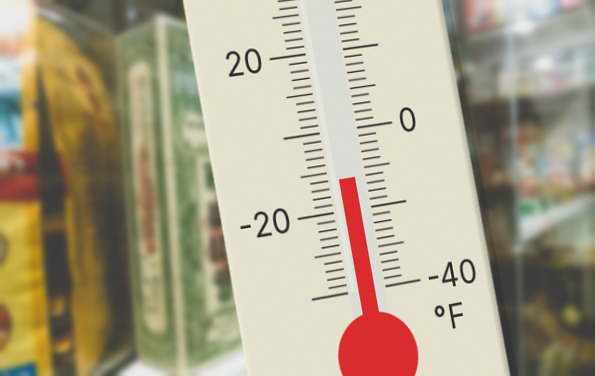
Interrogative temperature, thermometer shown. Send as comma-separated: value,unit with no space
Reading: -12,°F
